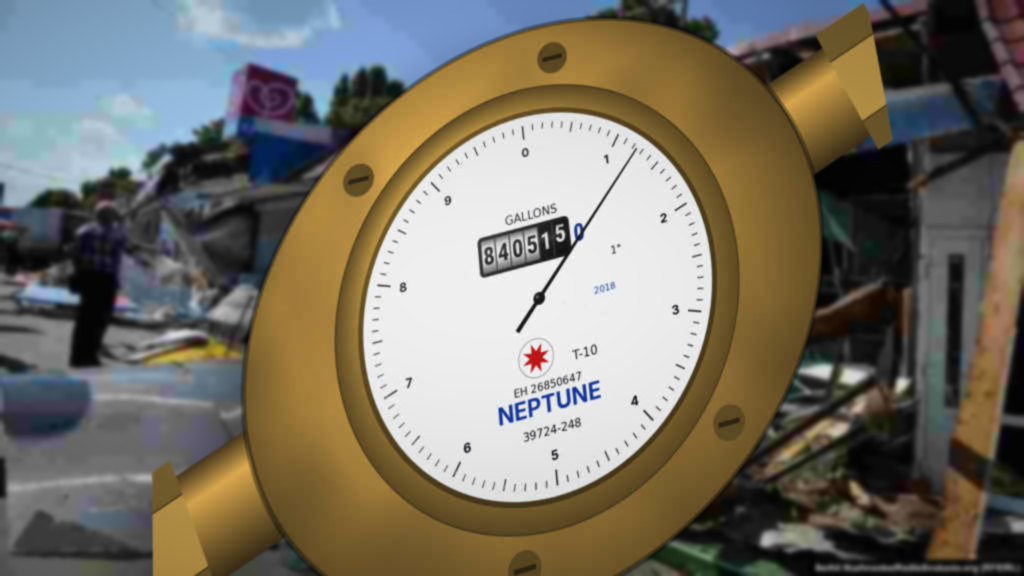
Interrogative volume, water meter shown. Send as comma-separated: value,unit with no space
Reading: 8405151.2,gal
